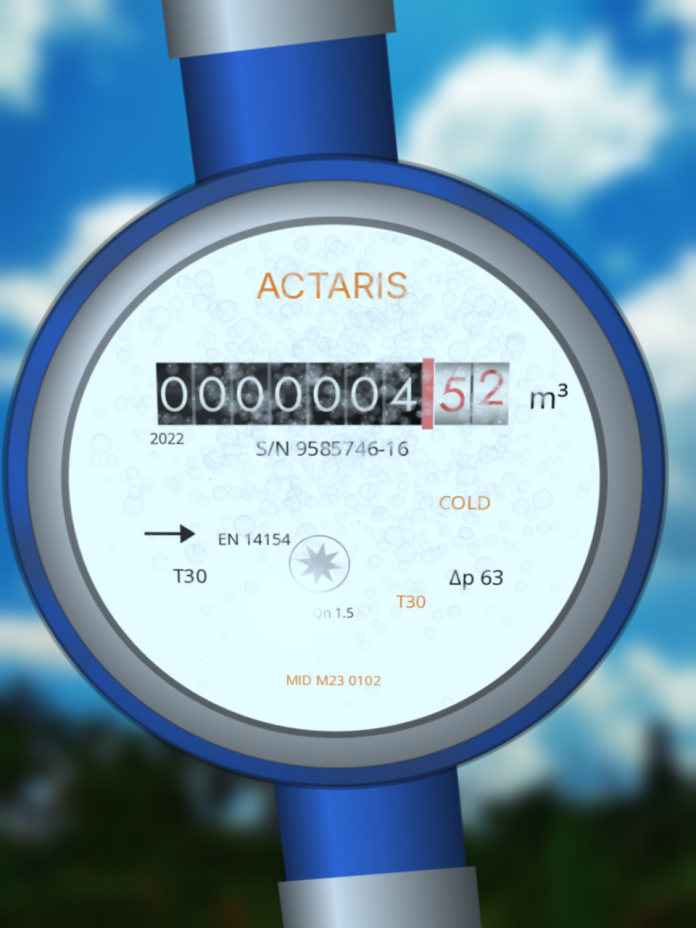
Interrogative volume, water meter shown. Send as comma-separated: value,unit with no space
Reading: 4.52,m³
